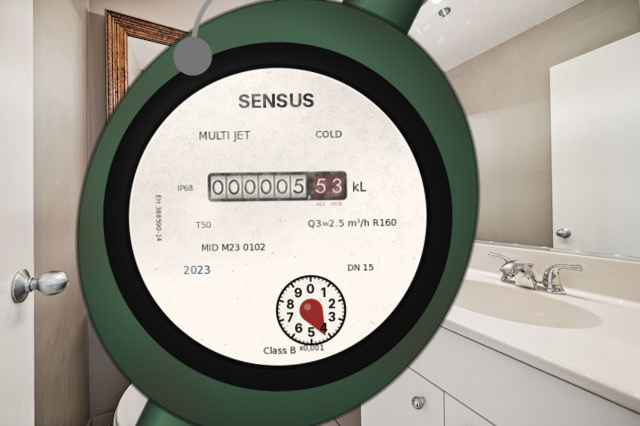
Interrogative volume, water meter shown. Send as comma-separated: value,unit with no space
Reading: 5.534,kL
